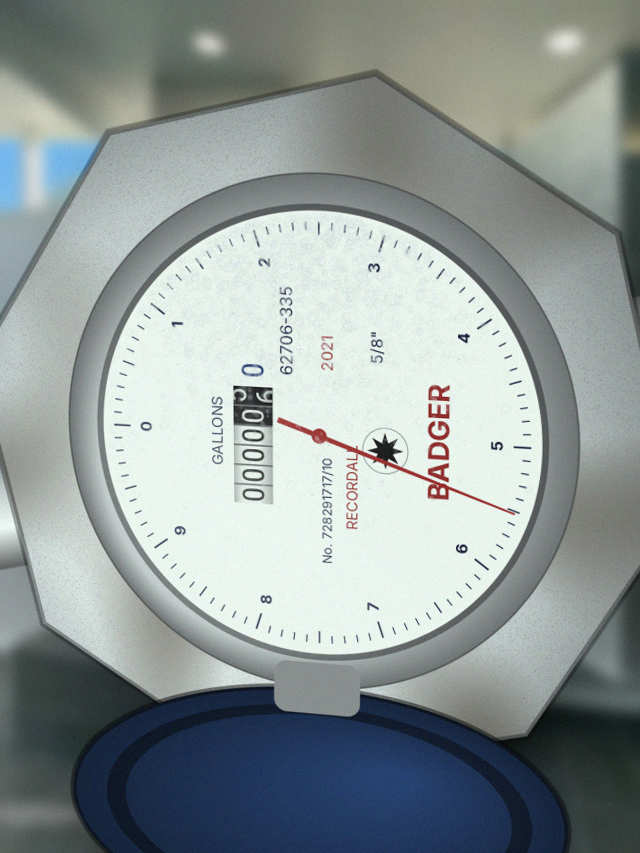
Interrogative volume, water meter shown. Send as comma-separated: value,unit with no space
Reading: 55.5,gal
